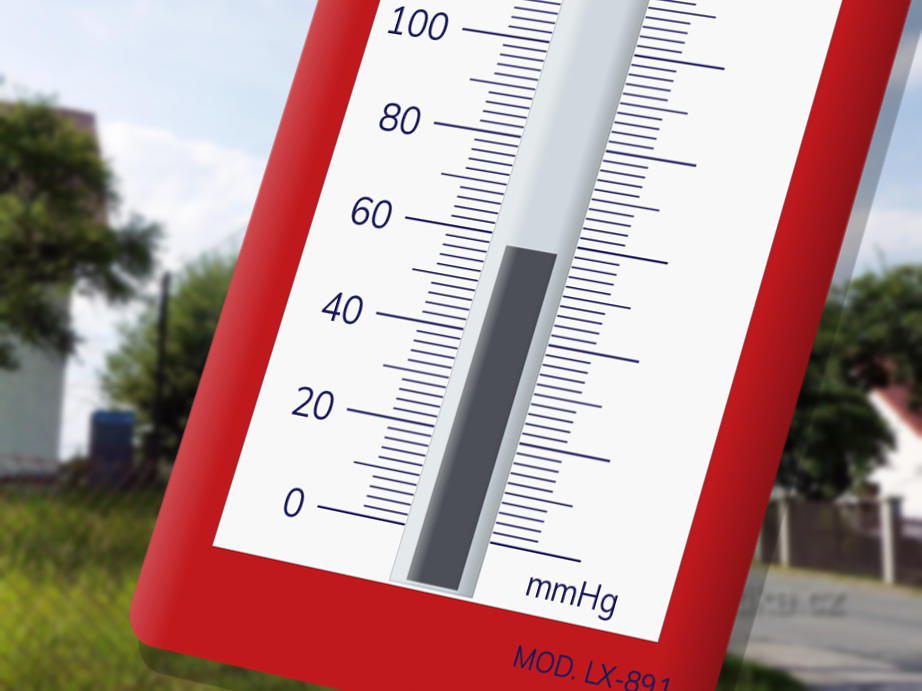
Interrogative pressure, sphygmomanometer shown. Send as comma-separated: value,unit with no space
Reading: 58,mmHg
